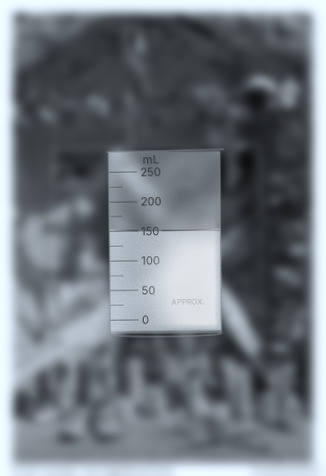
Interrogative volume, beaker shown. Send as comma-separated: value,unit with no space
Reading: 150,mL
